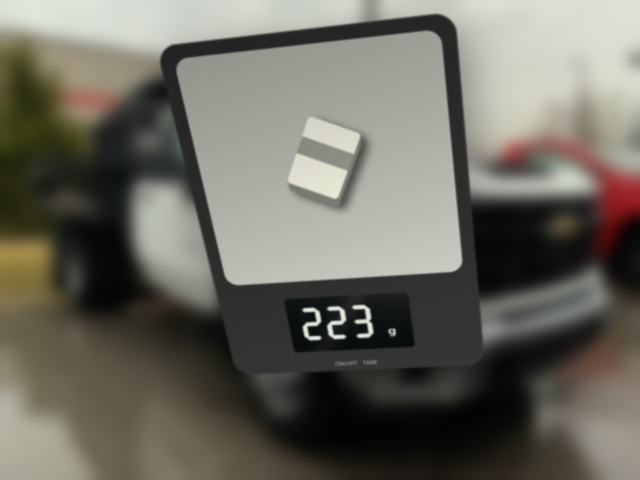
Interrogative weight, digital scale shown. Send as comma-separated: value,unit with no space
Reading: 223,g
